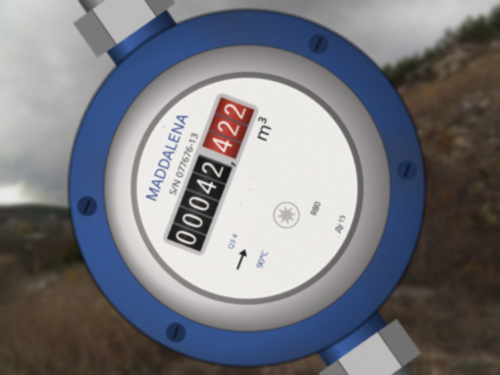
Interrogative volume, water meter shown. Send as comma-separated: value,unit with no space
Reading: 42.422,m³
